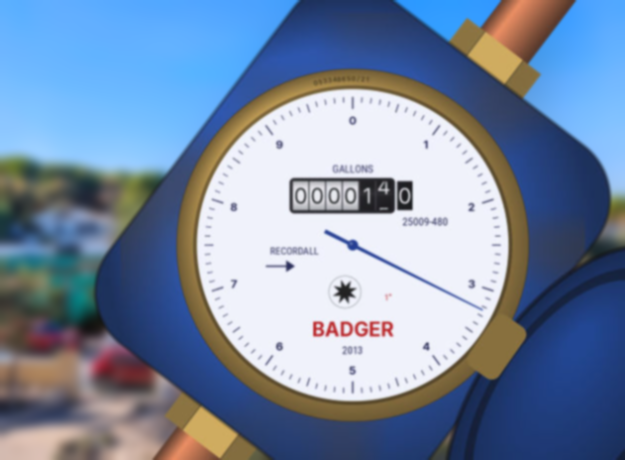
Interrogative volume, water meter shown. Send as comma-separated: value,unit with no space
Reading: 143.2,gal
